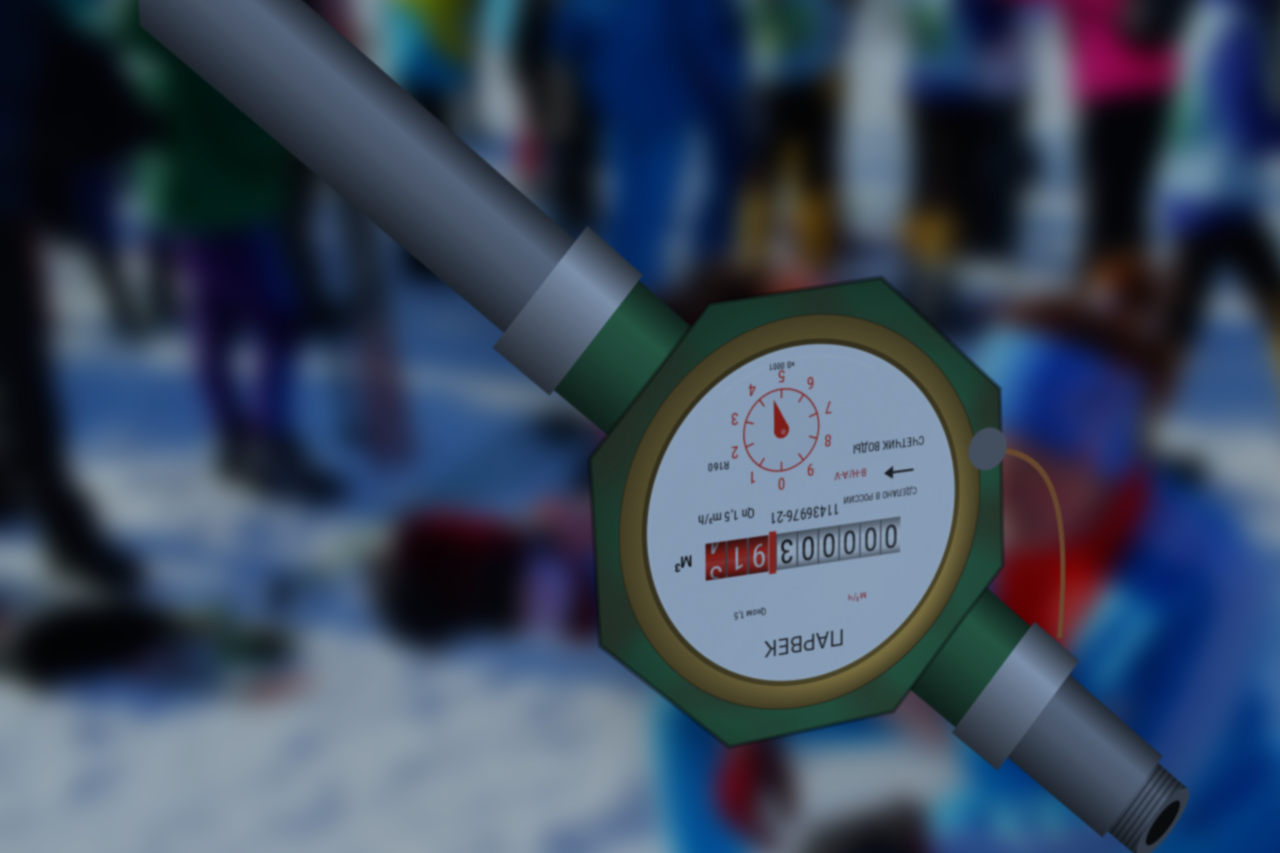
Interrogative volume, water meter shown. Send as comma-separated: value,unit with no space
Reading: 3.9134,m³
